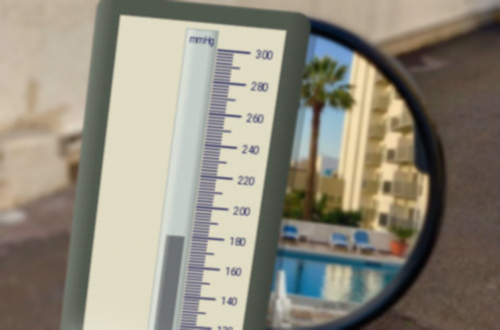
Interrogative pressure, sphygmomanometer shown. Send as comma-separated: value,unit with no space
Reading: 180,mmHg
